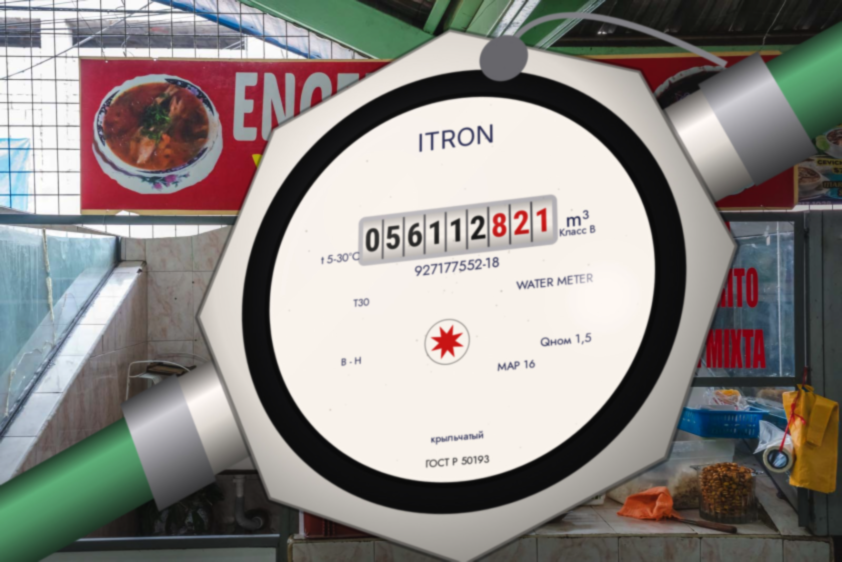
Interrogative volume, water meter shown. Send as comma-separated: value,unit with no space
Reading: 56112.821,m³
